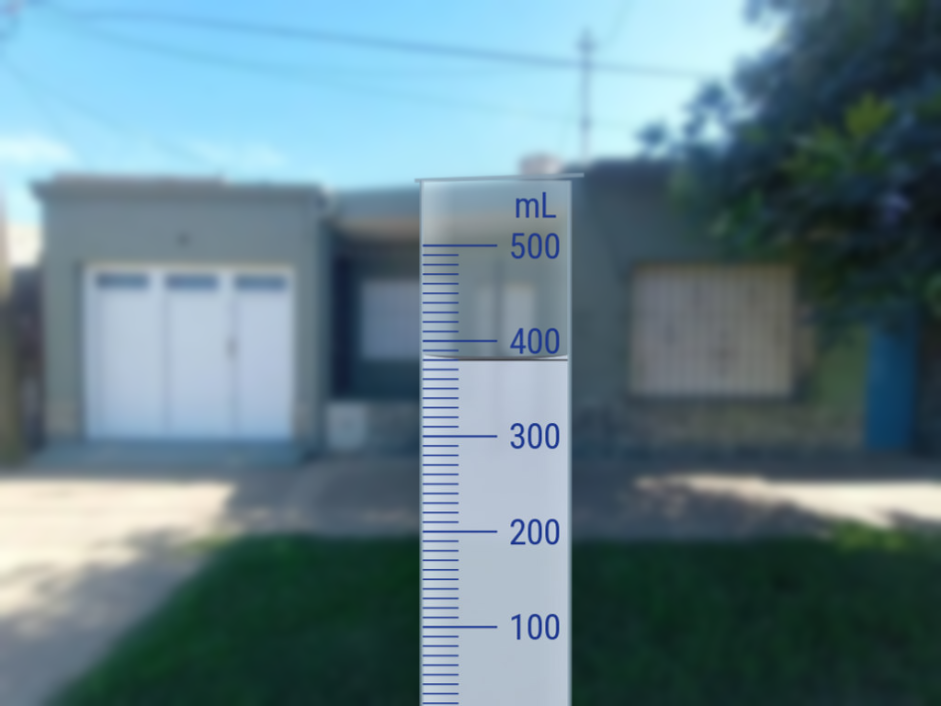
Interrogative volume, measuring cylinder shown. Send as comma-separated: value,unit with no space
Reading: 380,mL
